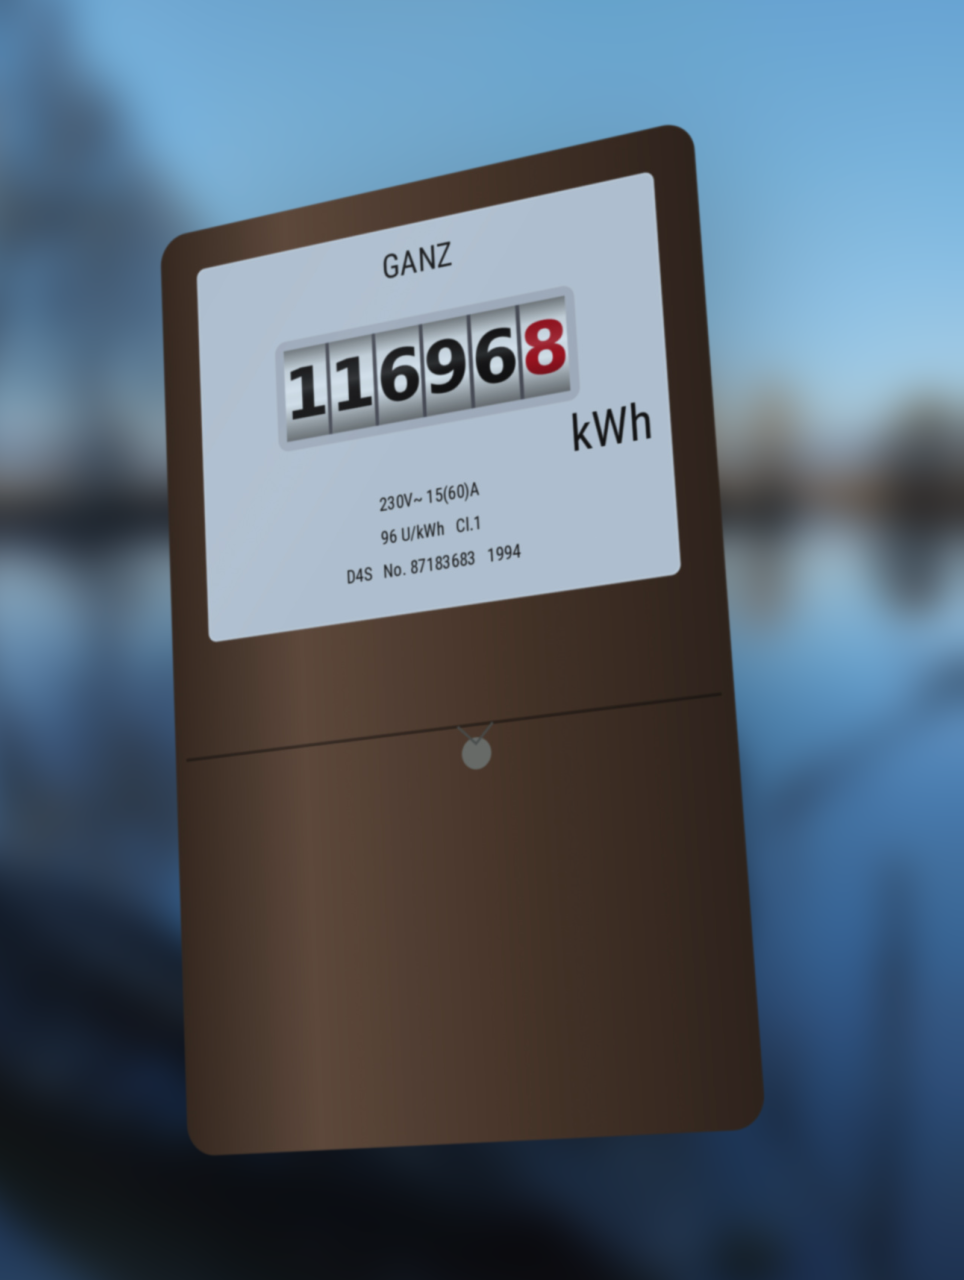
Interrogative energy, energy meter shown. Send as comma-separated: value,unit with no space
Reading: 11696.8,kWh
